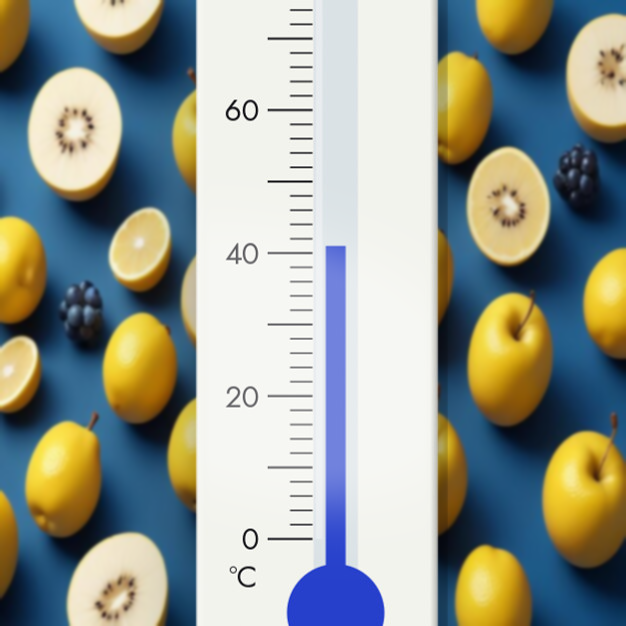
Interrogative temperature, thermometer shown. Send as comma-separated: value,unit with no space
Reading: 41,°C
